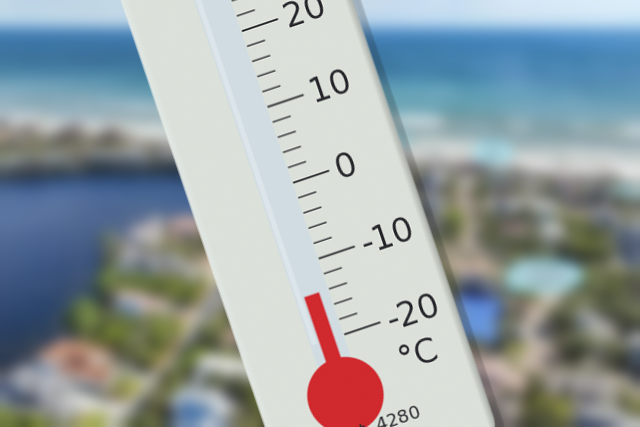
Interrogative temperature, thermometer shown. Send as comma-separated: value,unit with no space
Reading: -14,°C
